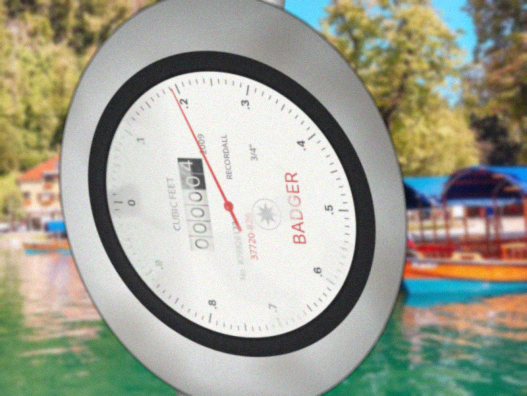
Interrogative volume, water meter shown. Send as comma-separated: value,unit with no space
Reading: 4.19,ft³
